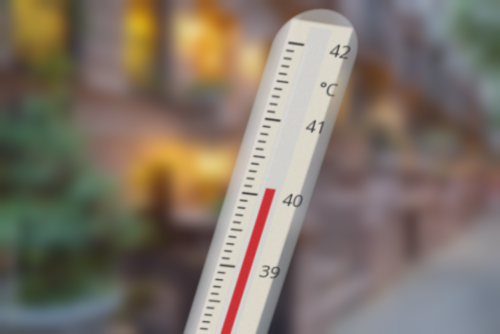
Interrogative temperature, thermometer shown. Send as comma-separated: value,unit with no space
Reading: 40.1,°C
